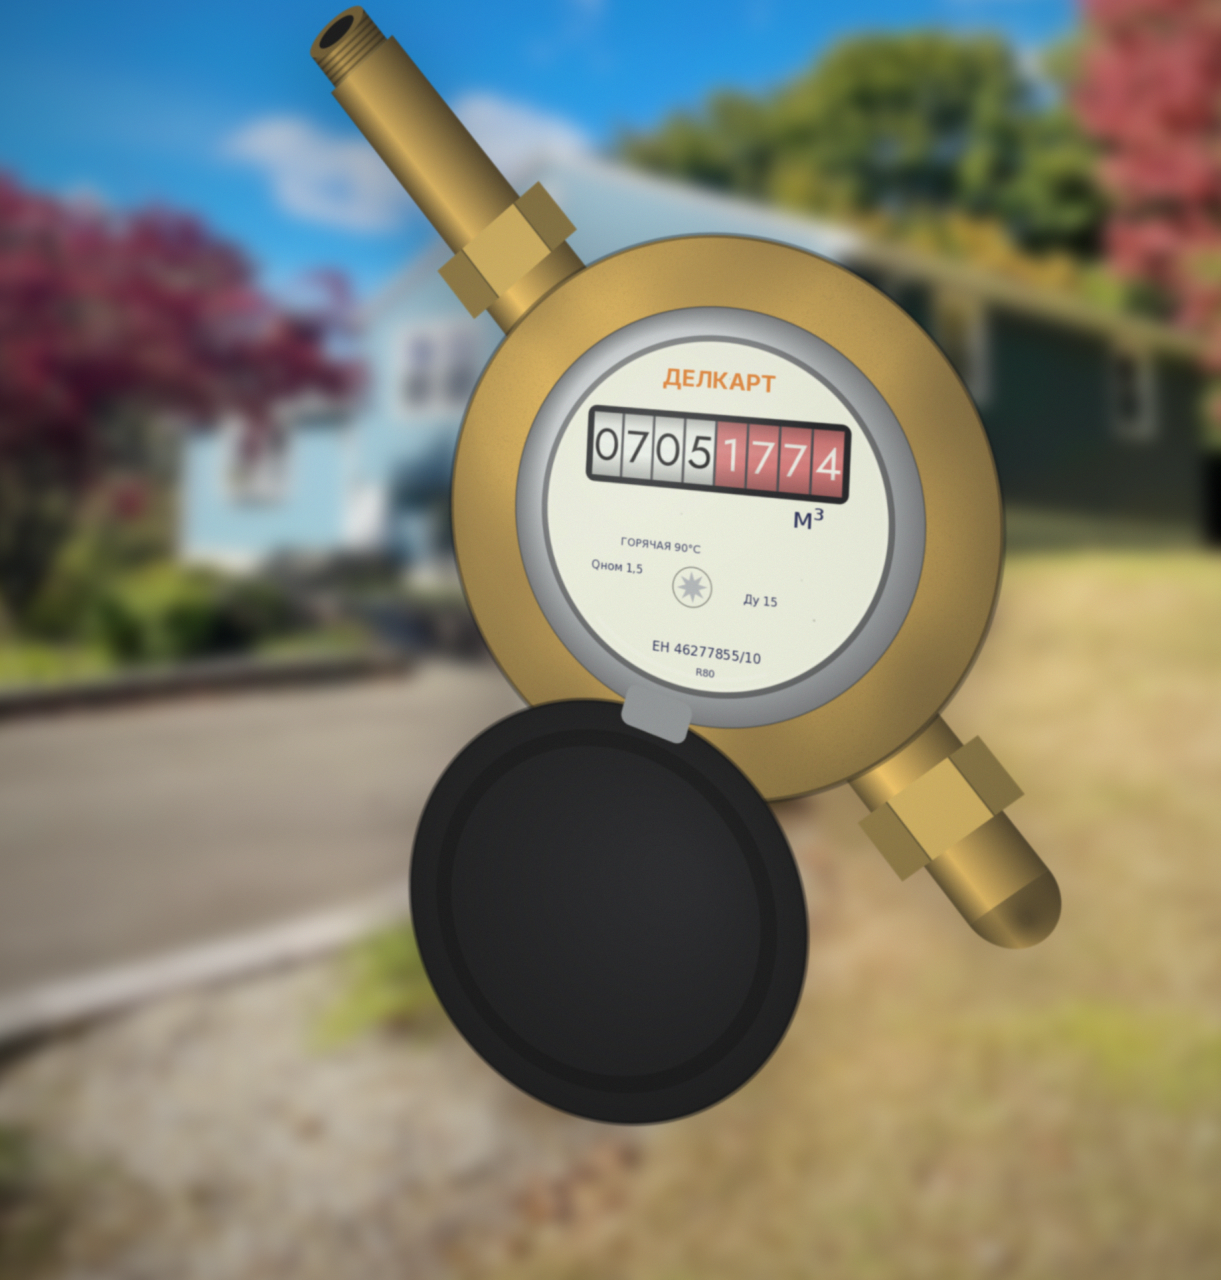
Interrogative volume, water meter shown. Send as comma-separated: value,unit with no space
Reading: 705.1774,m³
